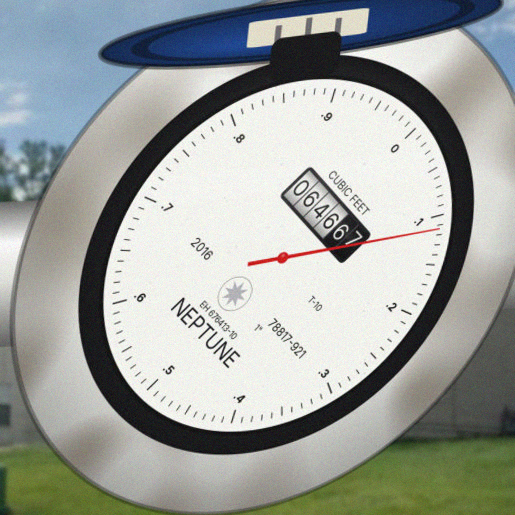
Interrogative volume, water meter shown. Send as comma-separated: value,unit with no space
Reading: 64667.11,ft³
